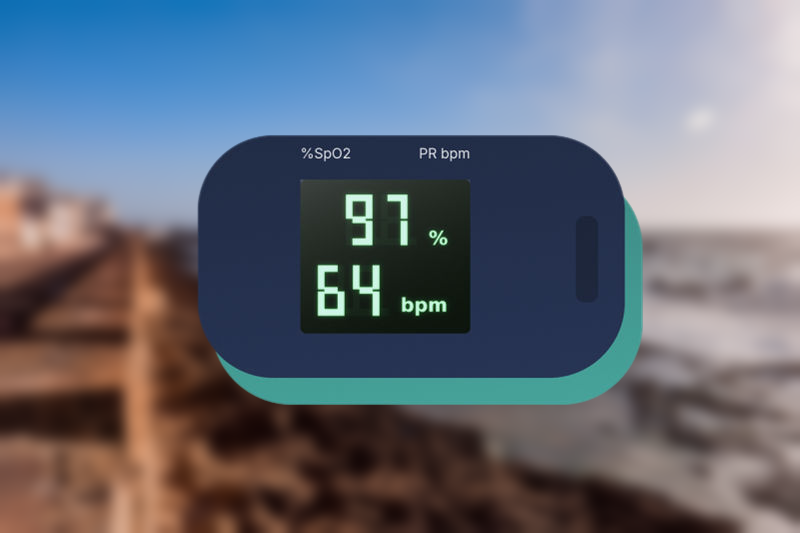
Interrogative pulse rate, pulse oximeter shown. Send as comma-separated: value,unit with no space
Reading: 64,bpm
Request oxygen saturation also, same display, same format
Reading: 97,%
